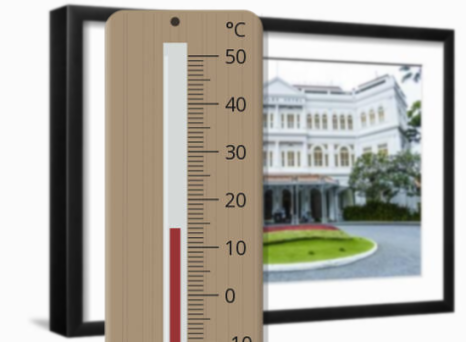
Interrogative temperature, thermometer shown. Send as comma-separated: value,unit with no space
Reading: 14,°C
